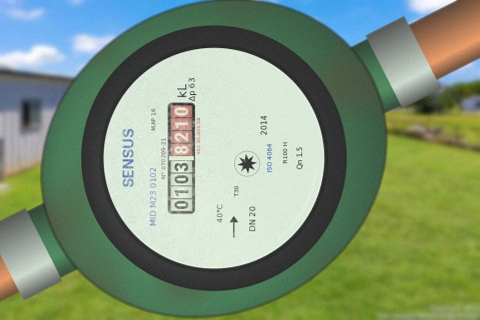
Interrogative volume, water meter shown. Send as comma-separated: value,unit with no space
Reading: 103.8210,kL
